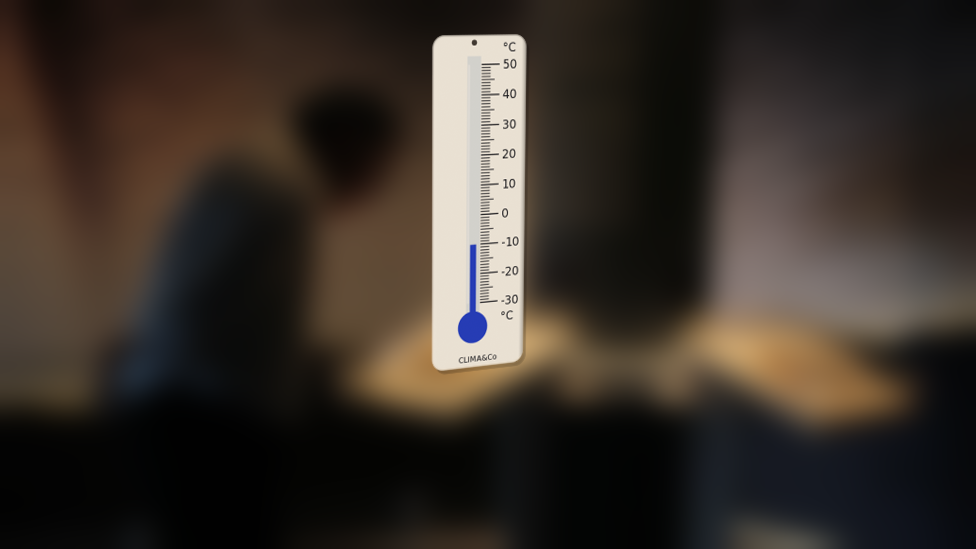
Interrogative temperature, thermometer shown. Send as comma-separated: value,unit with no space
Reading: -10,°C
